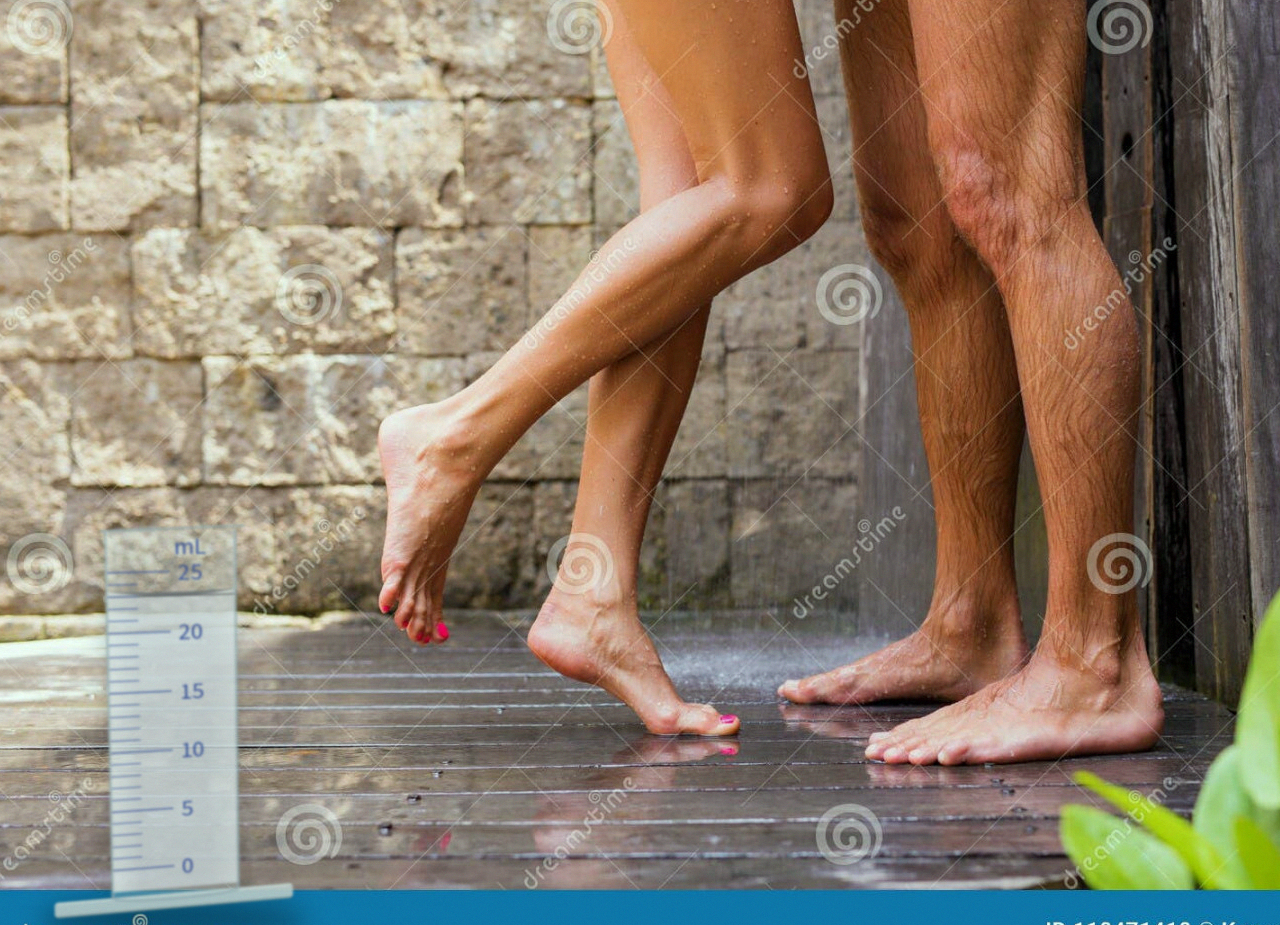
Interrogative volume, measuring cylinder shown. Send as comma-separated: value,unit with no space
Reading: 23,mL
